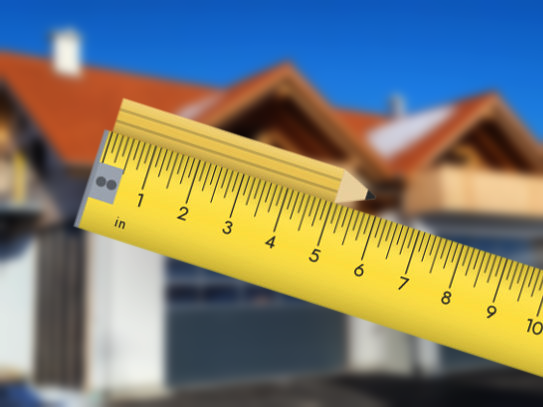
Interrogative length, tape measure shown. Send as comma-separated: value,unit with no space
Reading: 5.875,in
